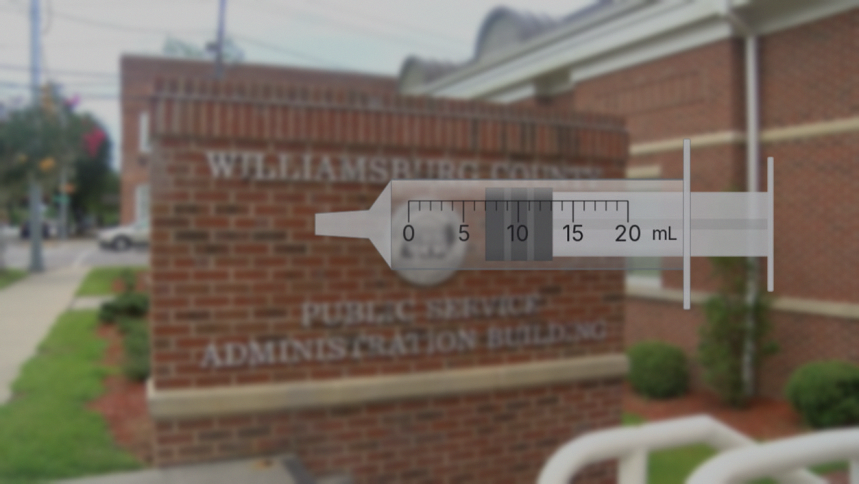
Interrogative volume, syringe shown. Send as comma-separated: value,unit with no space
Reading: 7,mL
